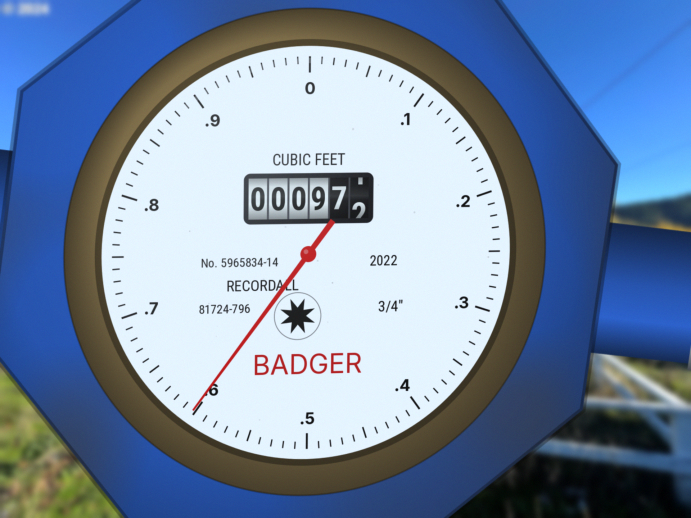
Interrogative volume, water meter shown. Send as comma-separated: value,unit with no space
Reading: 971.60,ft³
